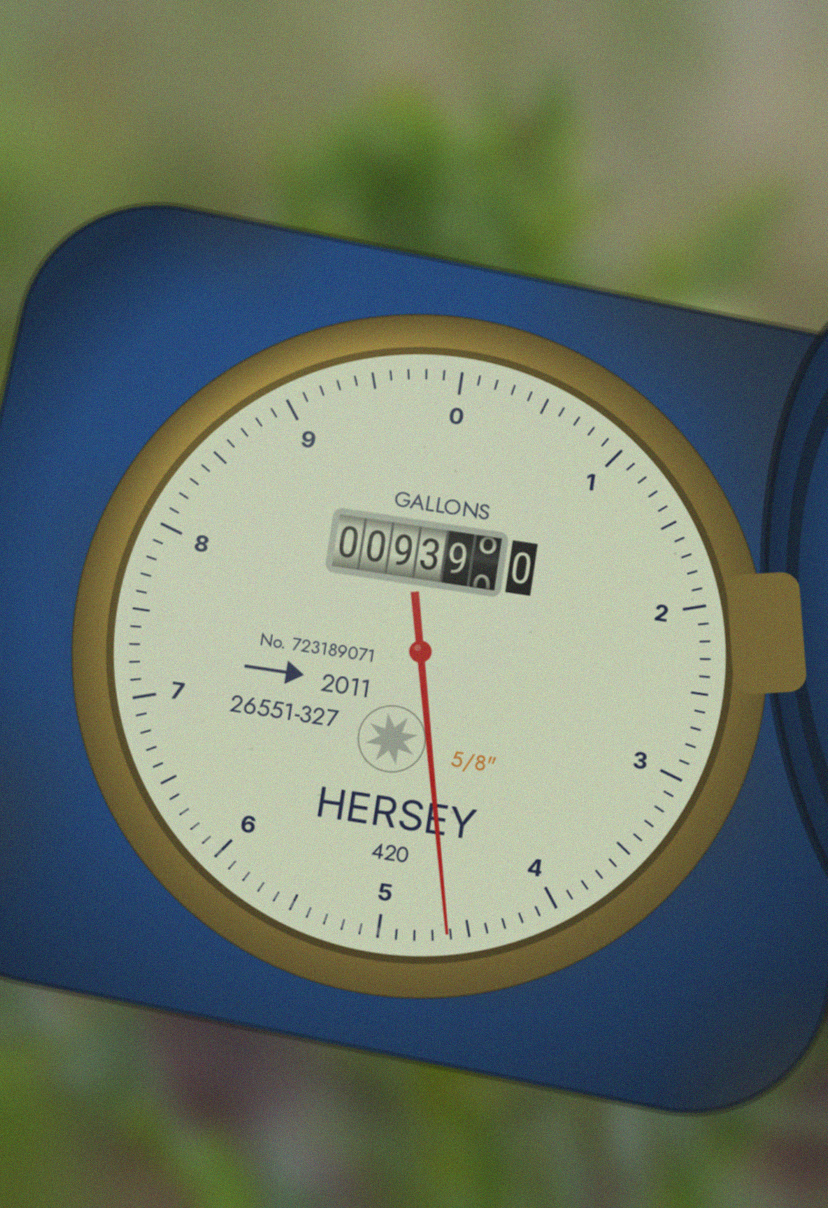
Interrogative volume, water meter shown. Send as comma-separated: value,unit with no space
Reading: 93984.6,gal
